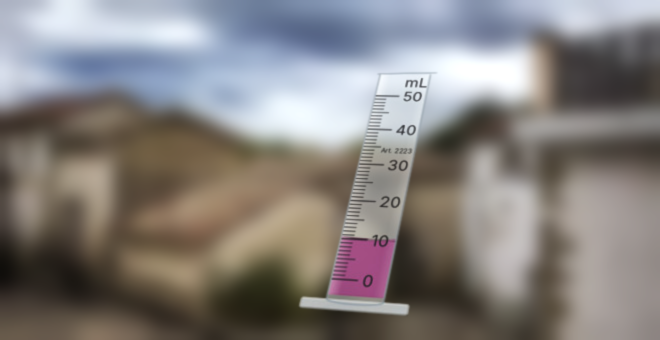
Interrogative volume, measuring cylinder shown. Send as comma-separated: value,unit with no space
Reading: 10,mL
